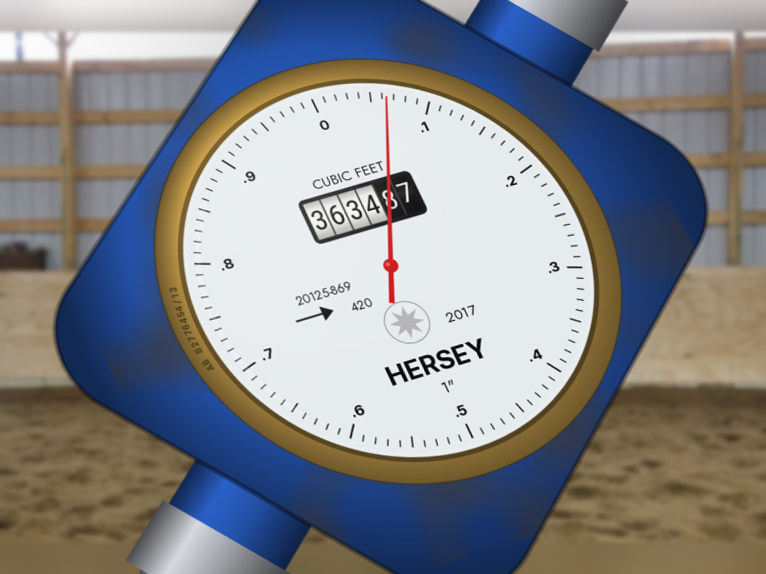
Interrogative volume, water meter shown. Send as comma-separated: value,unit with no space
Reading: 363487.06,ft³
